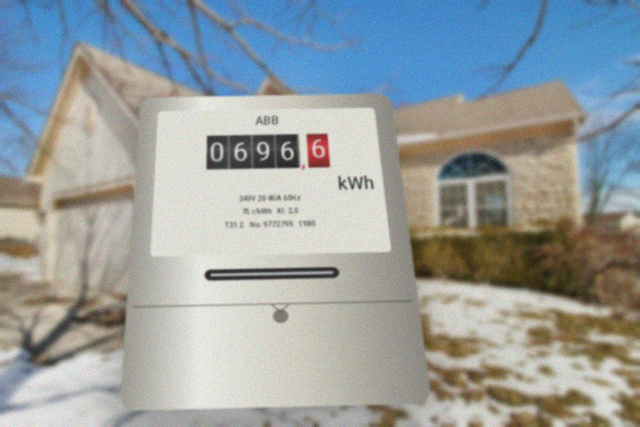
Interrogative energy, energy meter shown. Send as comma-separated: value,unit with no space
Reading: 696.6,kWh
